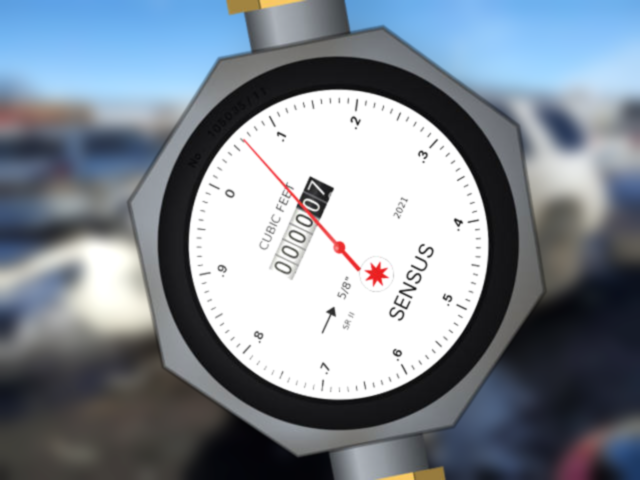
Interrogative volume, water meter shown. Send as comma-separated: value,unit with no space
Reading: 7.06,ft³
